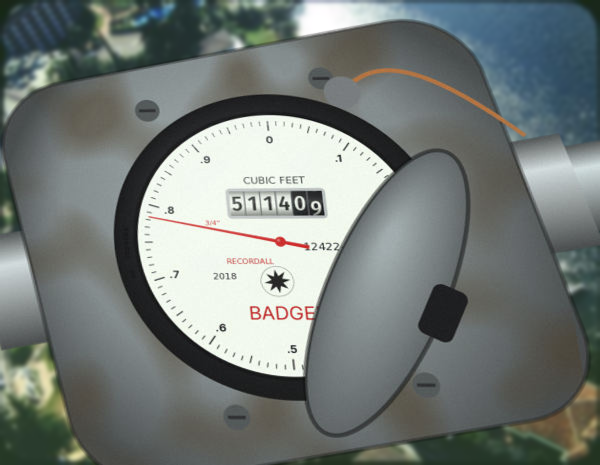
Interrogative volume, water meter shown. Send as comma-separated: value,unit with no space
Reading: 511408.78,ft³
